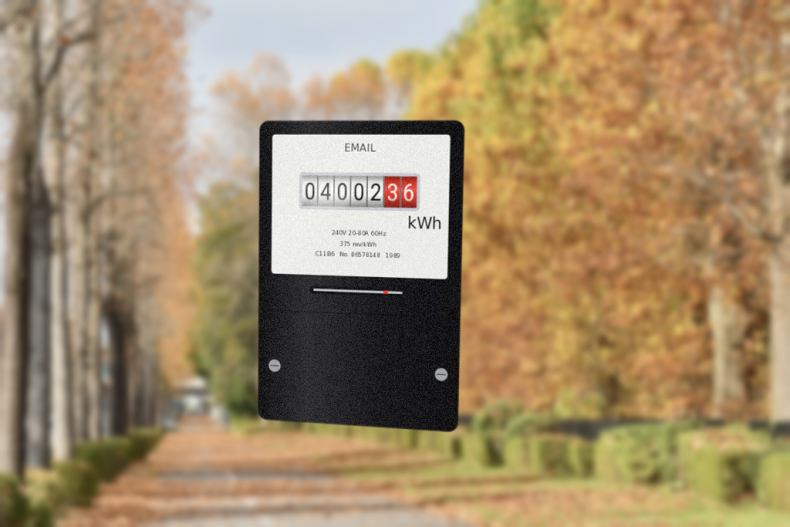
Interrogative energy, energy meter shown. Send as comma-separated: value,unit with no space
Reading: 4002.36,kWh
